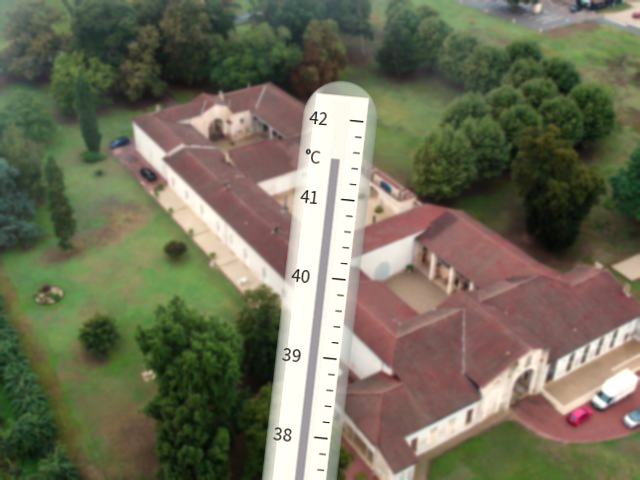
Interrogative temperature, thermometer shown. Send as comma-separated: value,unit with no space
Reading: 41.5,°C
